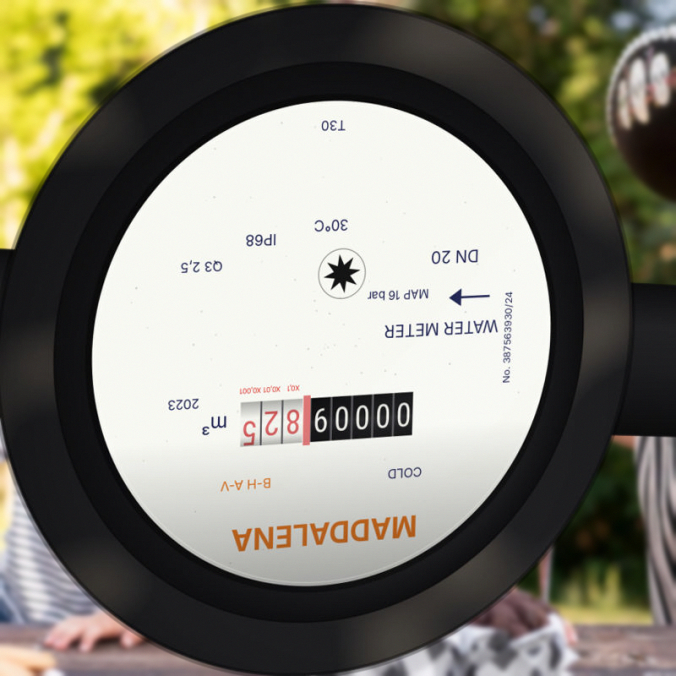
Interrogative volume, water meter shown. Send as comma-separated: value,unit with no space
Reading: 9.825,m³
